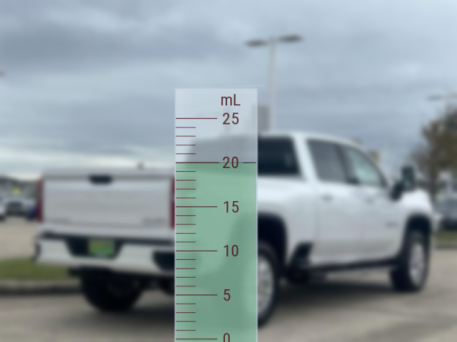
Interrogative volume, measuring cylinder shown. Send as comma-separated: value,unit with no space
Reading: 20,mL
